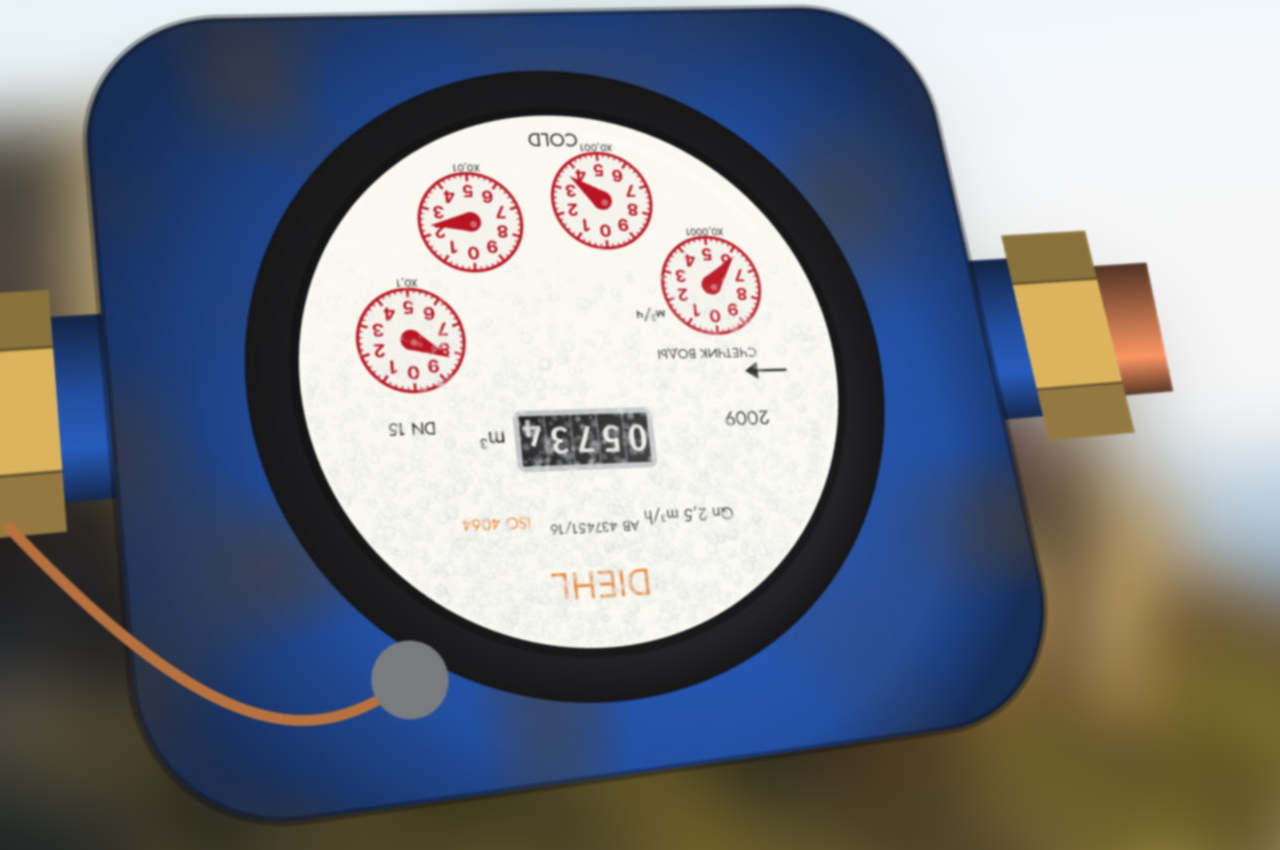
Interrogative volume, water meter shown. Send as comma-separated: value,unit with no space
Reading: 5733.8236,m³
